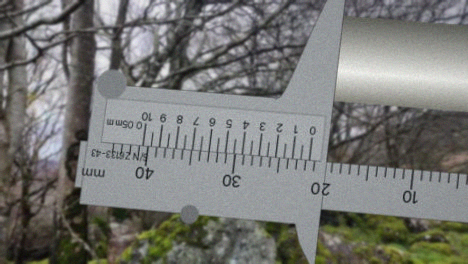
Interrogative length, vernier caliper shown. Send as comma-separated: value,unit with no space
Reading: 21.6,mm
